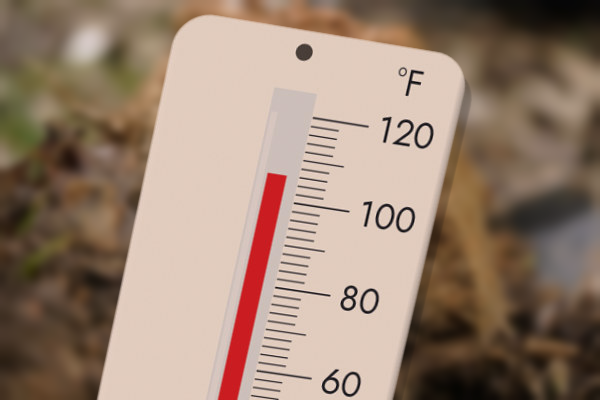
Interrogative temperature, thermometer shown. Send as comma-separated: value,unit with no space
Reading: 106,°F
